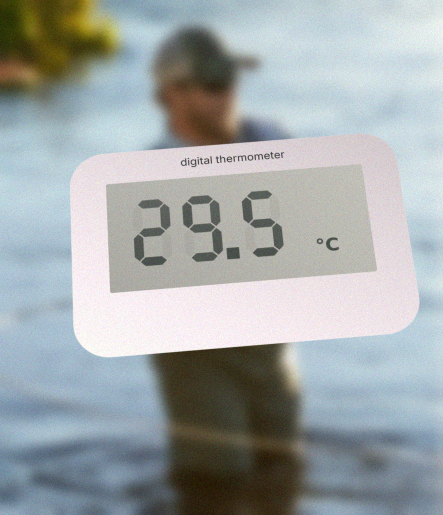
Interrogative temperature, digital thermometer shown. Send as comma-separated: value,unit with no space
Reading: 29.5,°C
